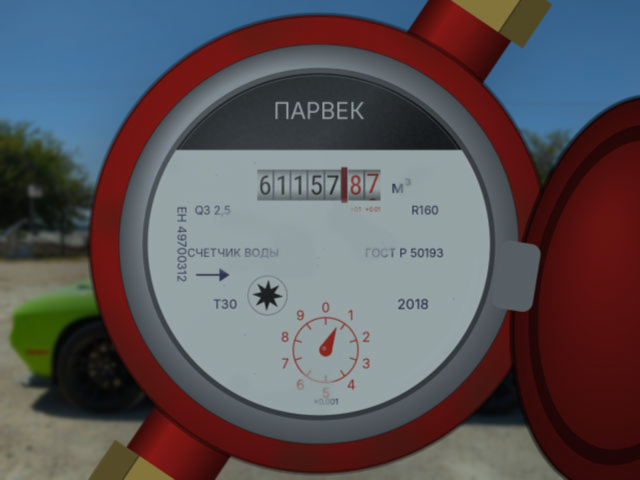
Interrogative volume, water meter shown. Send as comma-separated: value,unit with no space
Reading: 61157.870,m³
